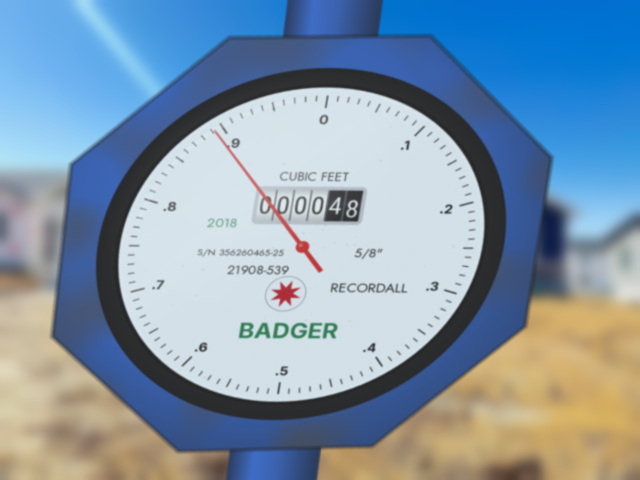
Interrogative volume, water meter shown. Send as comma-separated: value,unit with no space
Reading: 47.89,ft³
